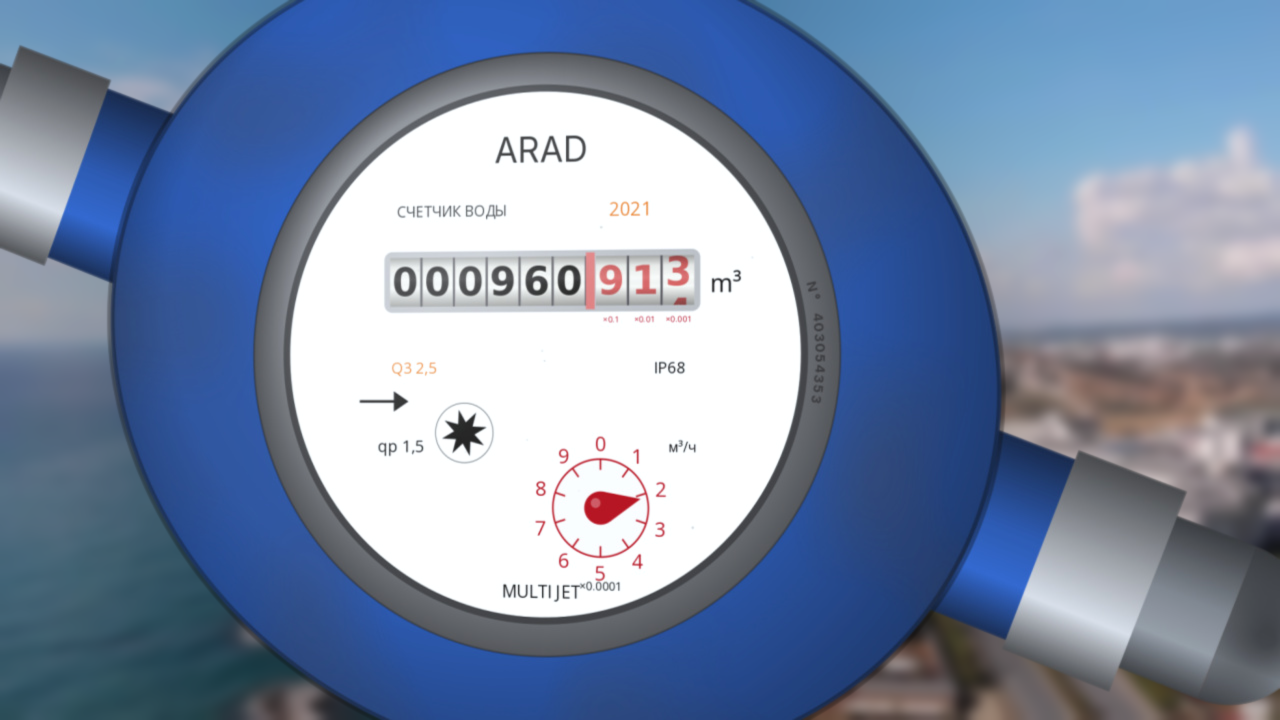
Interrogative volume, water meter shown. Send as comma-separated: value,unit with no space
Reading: 960.9132,m³
